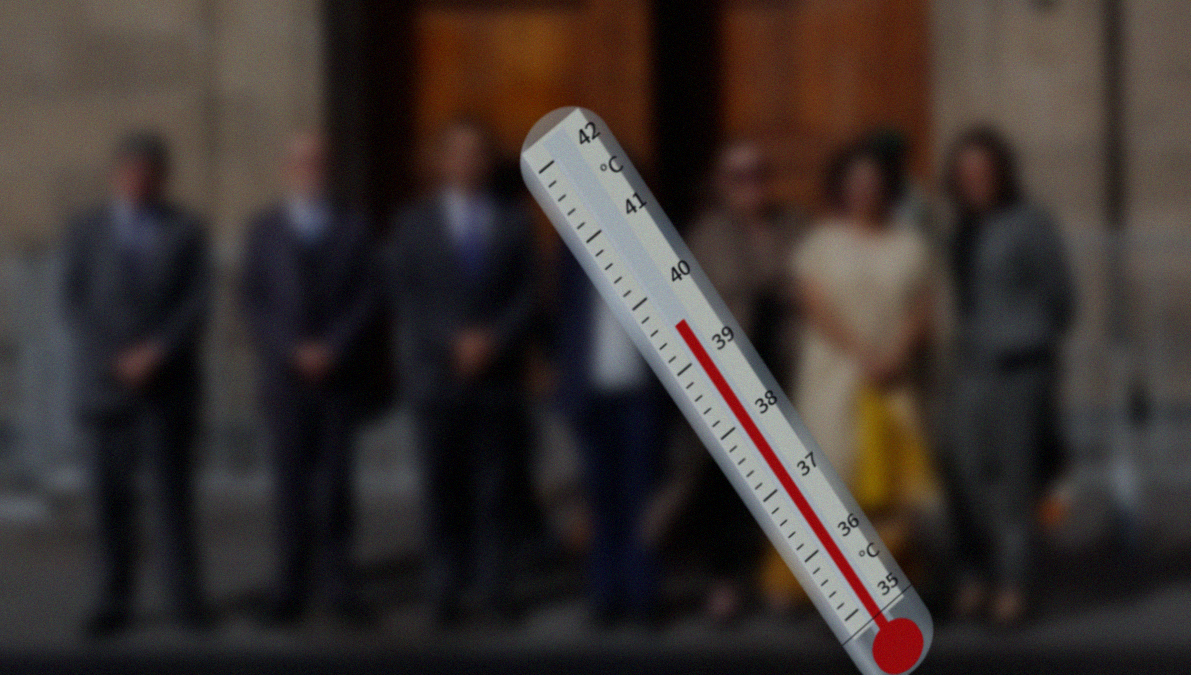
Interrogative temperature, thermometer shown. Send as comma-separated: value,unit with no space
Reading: 39.5,°C
